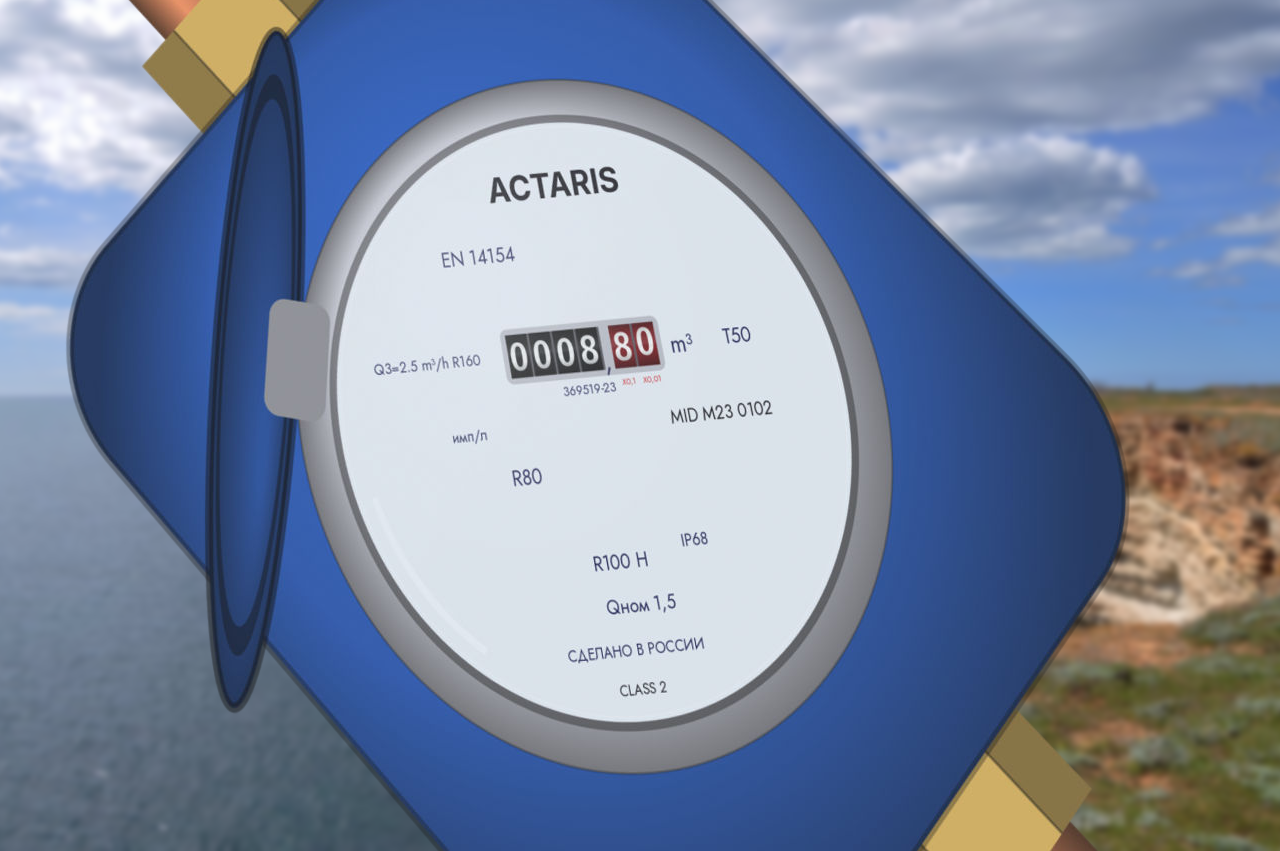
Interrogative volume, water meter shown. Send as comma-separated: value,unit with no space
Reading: 8.80,m³
